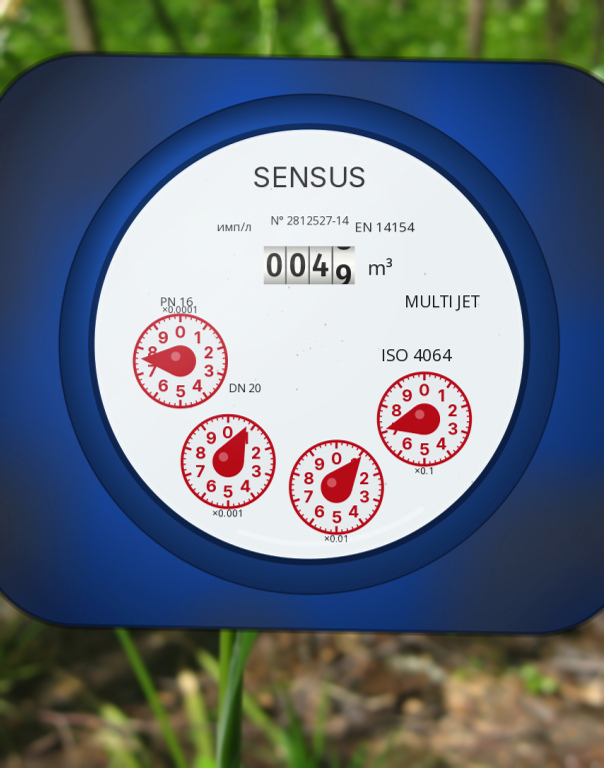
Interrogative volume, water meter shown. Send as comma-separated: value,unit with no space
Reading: 48.7107,m³
